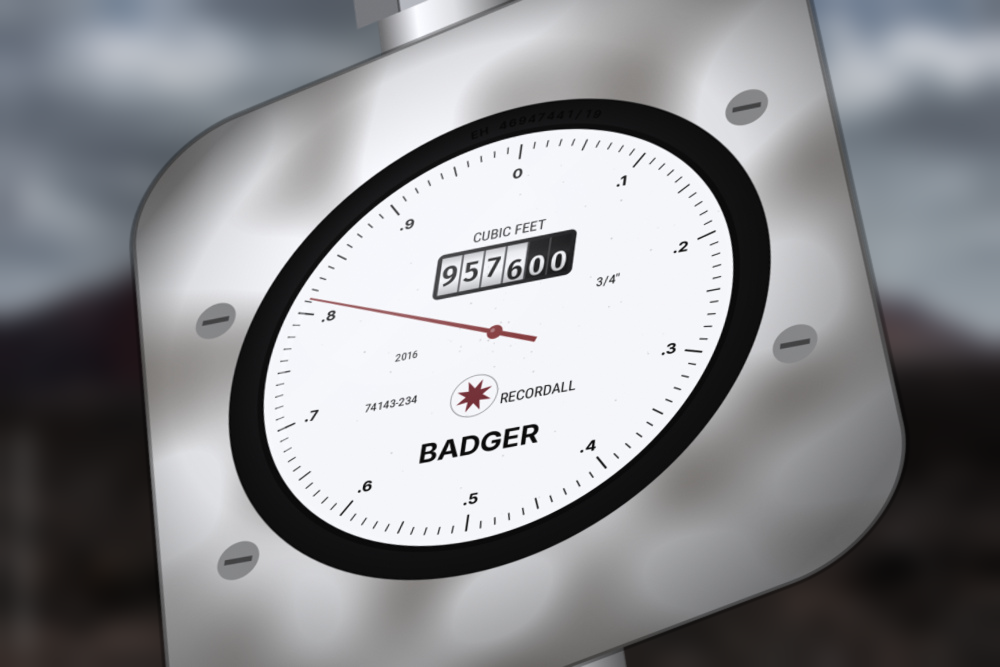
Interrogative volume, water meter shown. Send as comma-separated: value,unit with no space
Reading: 957599.81,ft³
